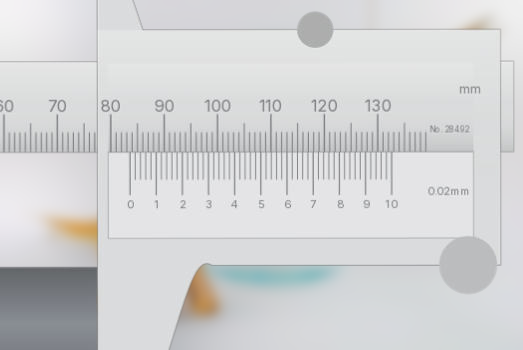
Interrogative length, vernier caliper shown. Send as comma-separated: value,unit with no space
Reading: 83.6,mm
